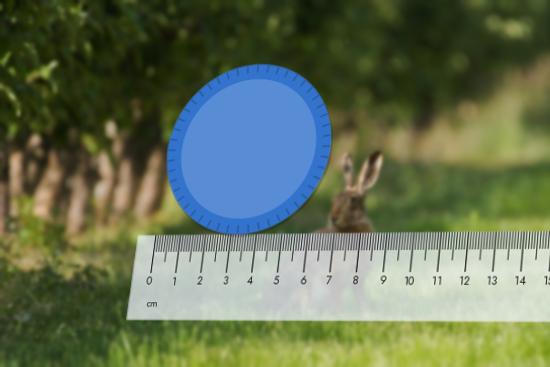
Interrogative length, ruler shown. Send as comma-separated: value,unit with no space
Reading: 6.5,cm
